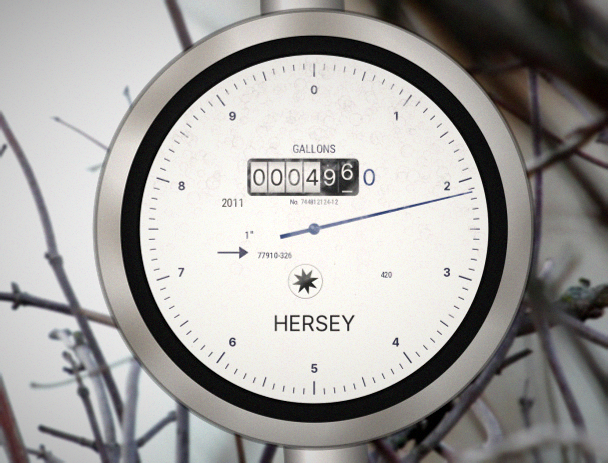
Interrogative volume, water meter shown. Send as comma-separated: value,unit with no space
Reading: 4962.1,gal
